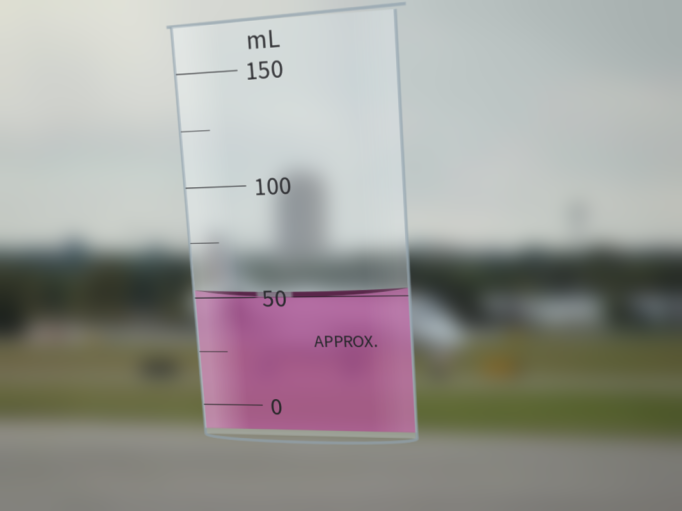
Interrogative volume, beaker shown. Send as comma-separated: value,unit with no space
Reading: 50,mL
